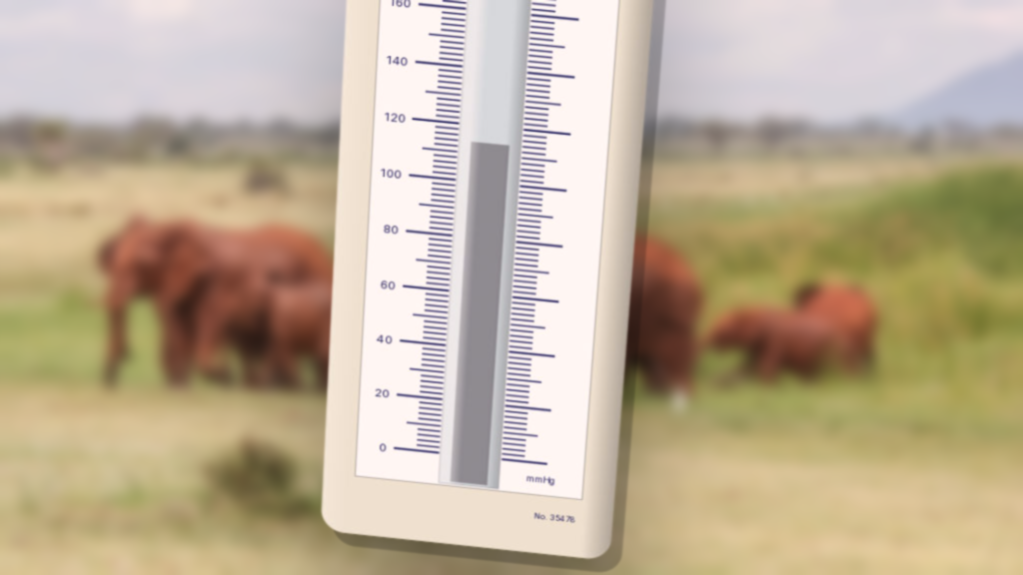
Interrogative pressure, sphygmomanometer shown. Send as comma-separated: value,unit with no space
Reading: 114,mmHg
